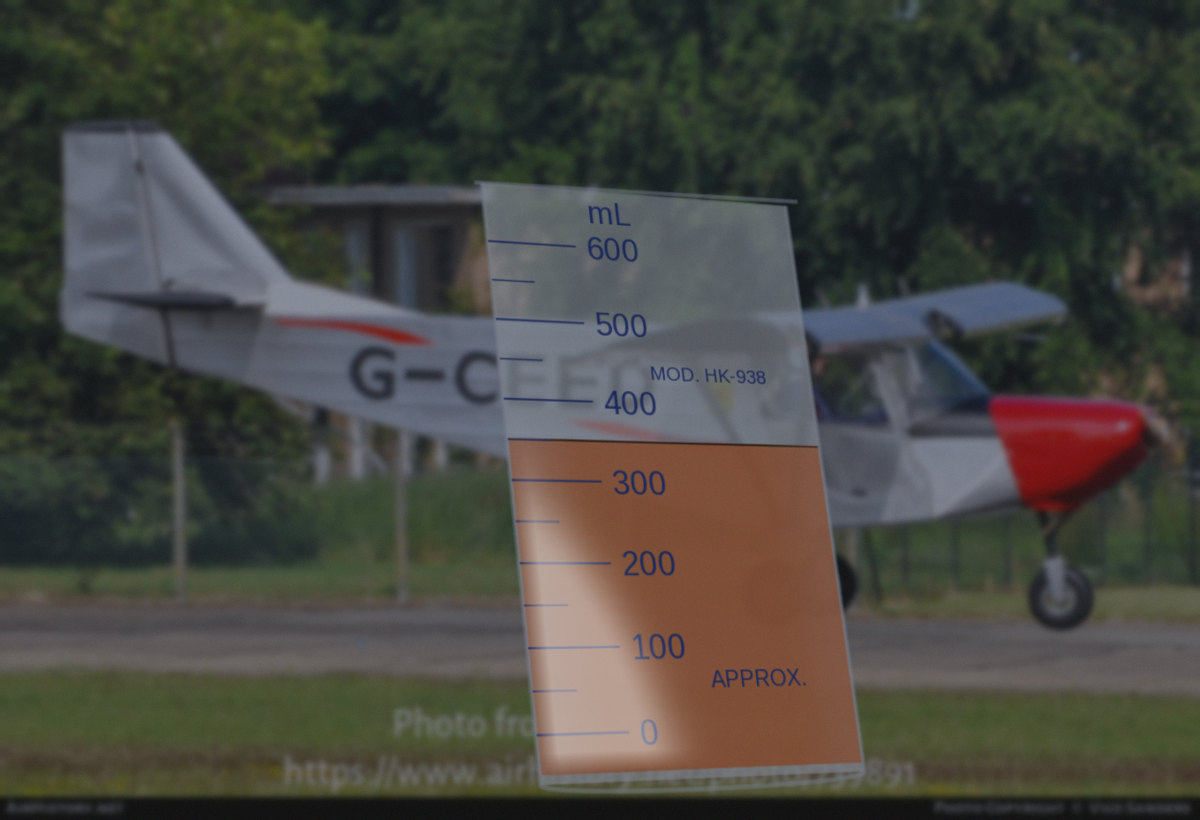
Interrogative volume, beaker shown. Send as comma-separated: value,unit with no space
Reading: 350,mL
